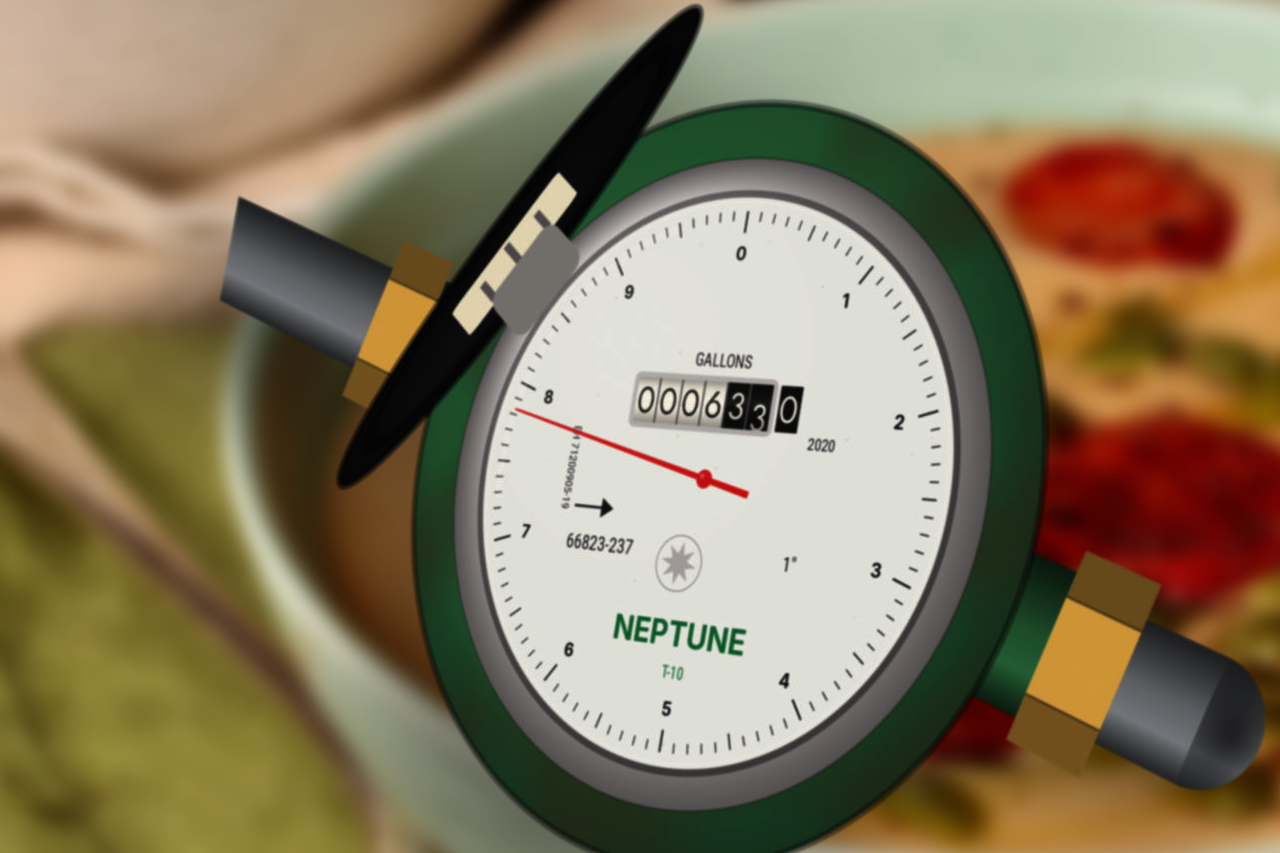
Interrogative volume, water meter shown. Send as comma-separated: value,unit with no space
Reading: 6327.8,gal
